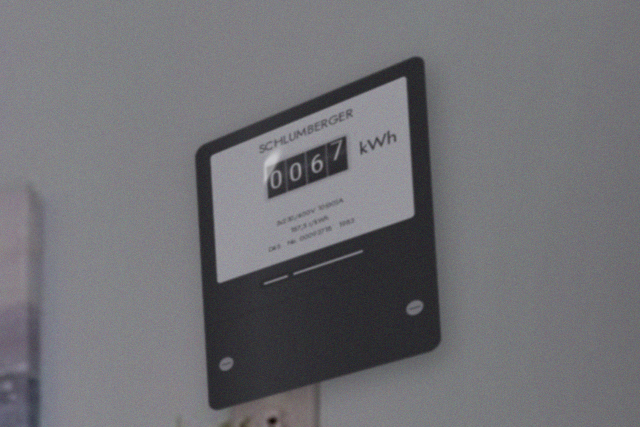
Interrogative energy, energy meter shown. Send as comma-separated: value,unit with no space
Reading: 67,kWh
